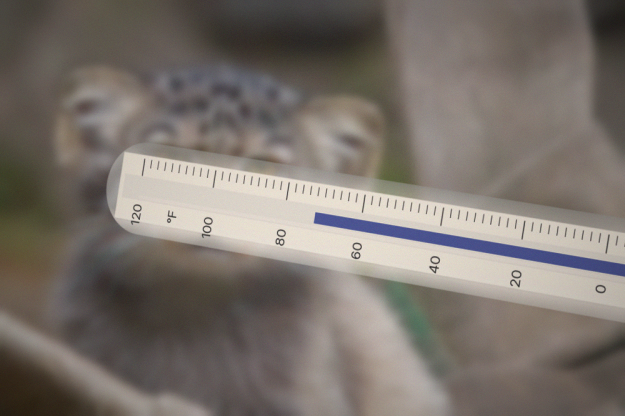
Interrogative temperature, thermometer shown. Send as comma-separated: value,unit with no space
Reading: 72,°F
